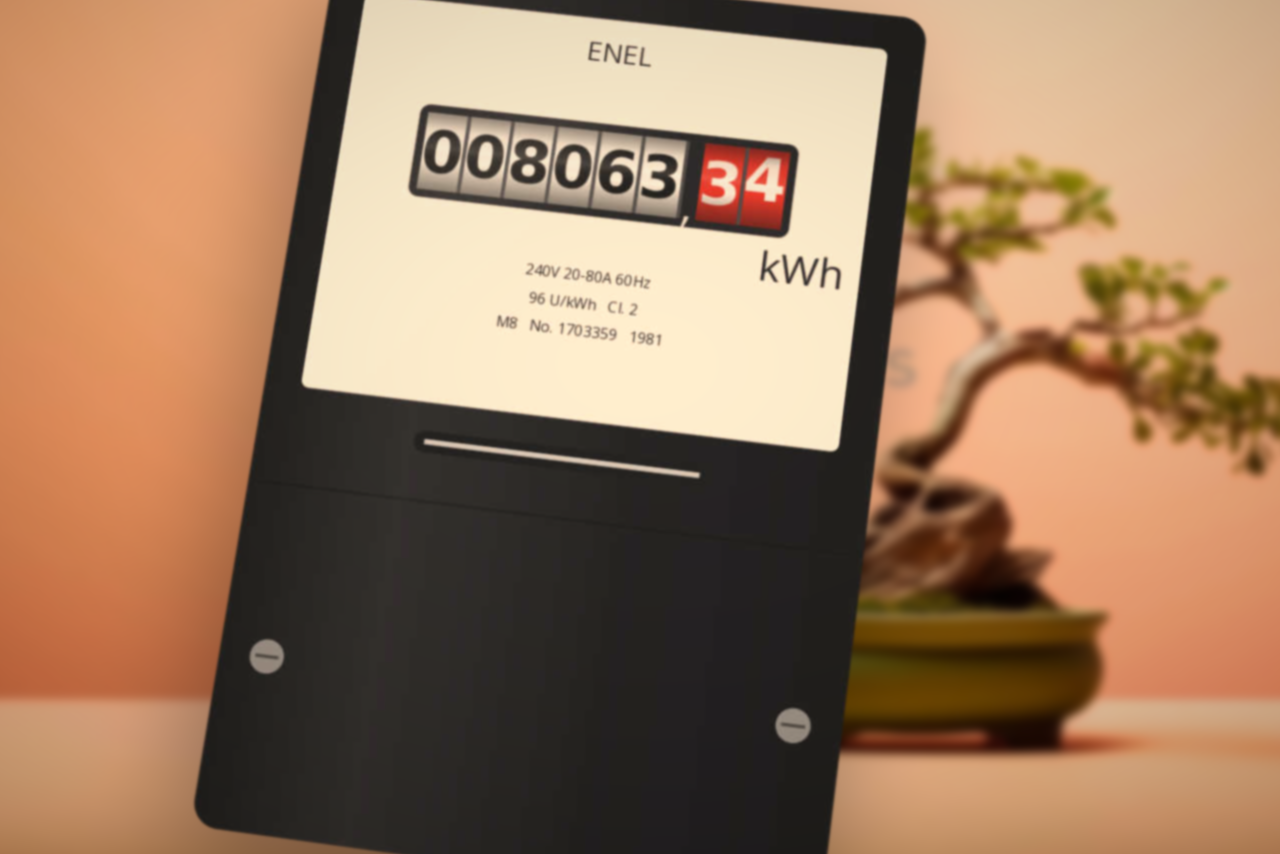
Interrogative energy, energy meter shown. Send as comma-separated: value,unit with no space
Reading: 8063.34,kWh
